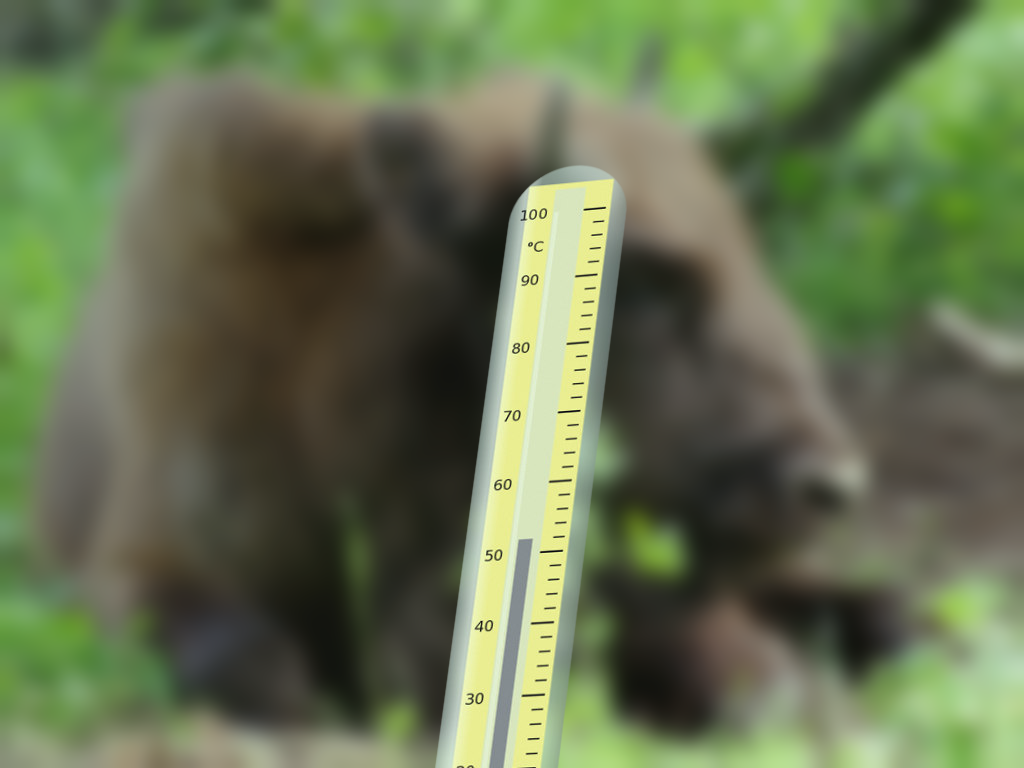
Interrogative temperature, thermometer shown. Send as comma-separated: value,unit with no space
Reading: 52,°C
